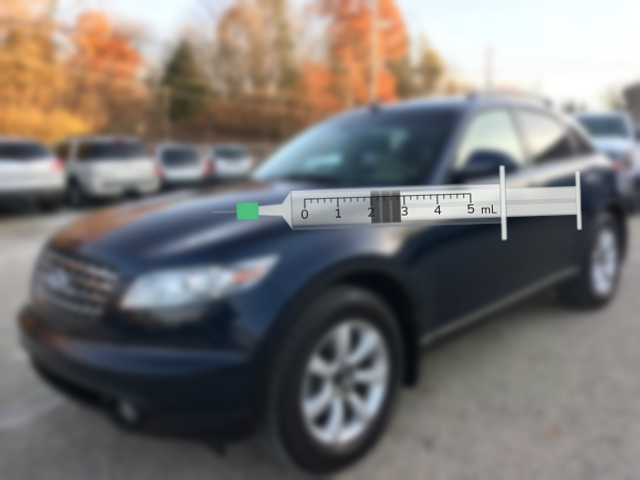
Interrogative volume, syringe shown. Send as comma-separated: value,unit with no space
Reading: 2,mL
